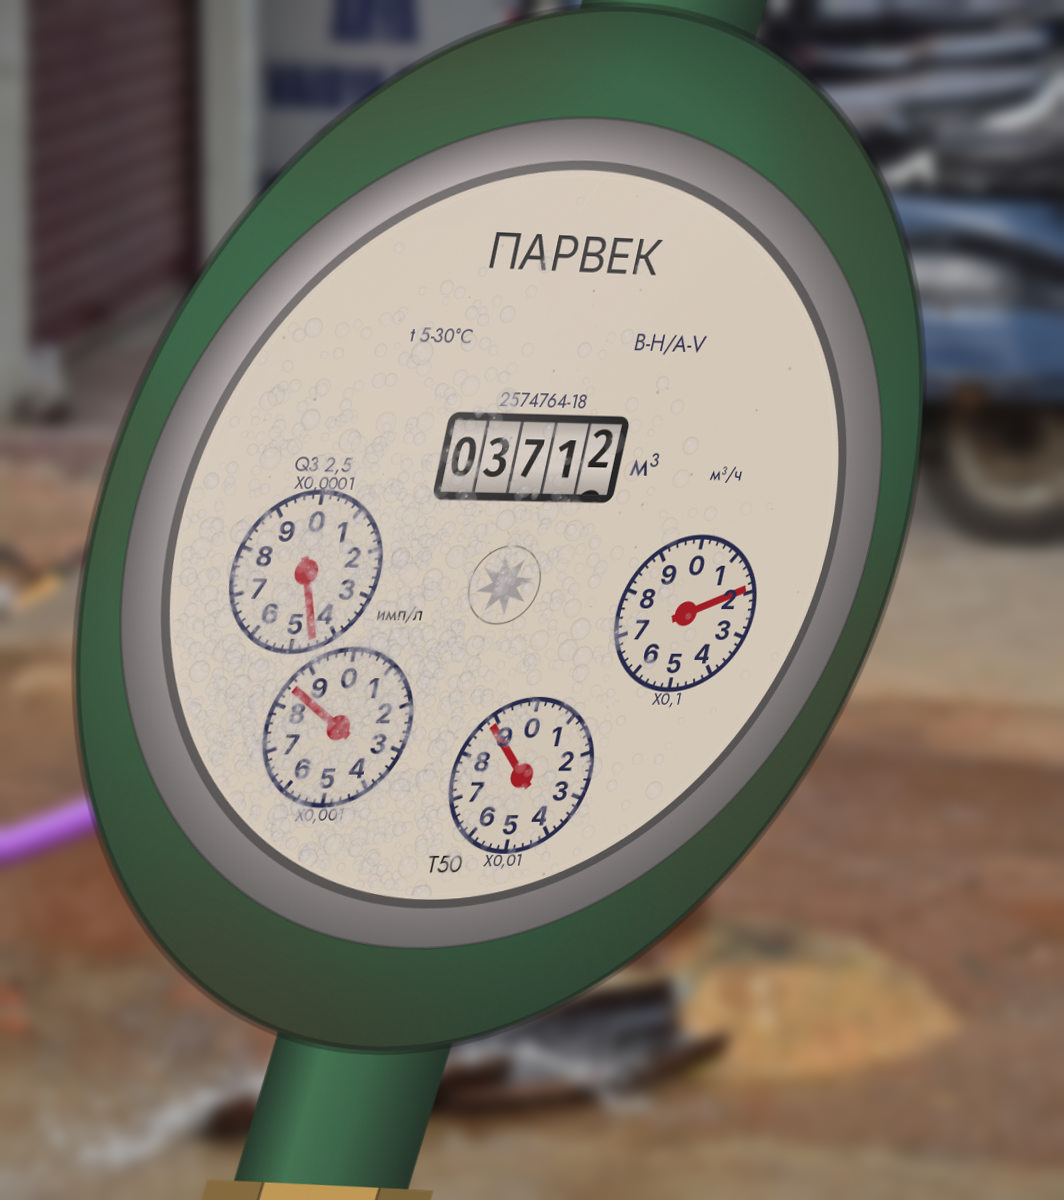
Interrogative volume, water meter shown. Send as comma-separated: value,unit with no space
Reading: 3712.1884,m³
